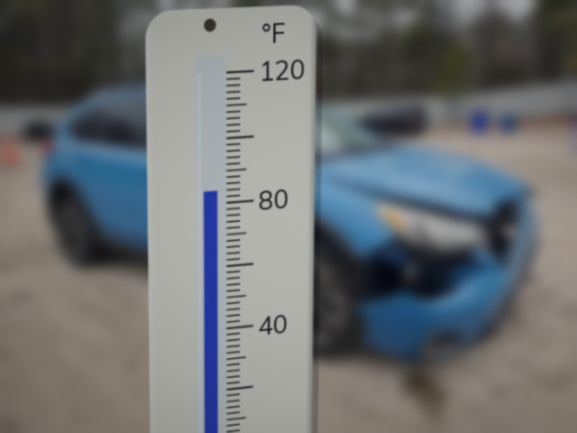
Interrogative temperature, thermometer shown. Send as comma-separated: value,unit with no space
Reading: 84,°F
